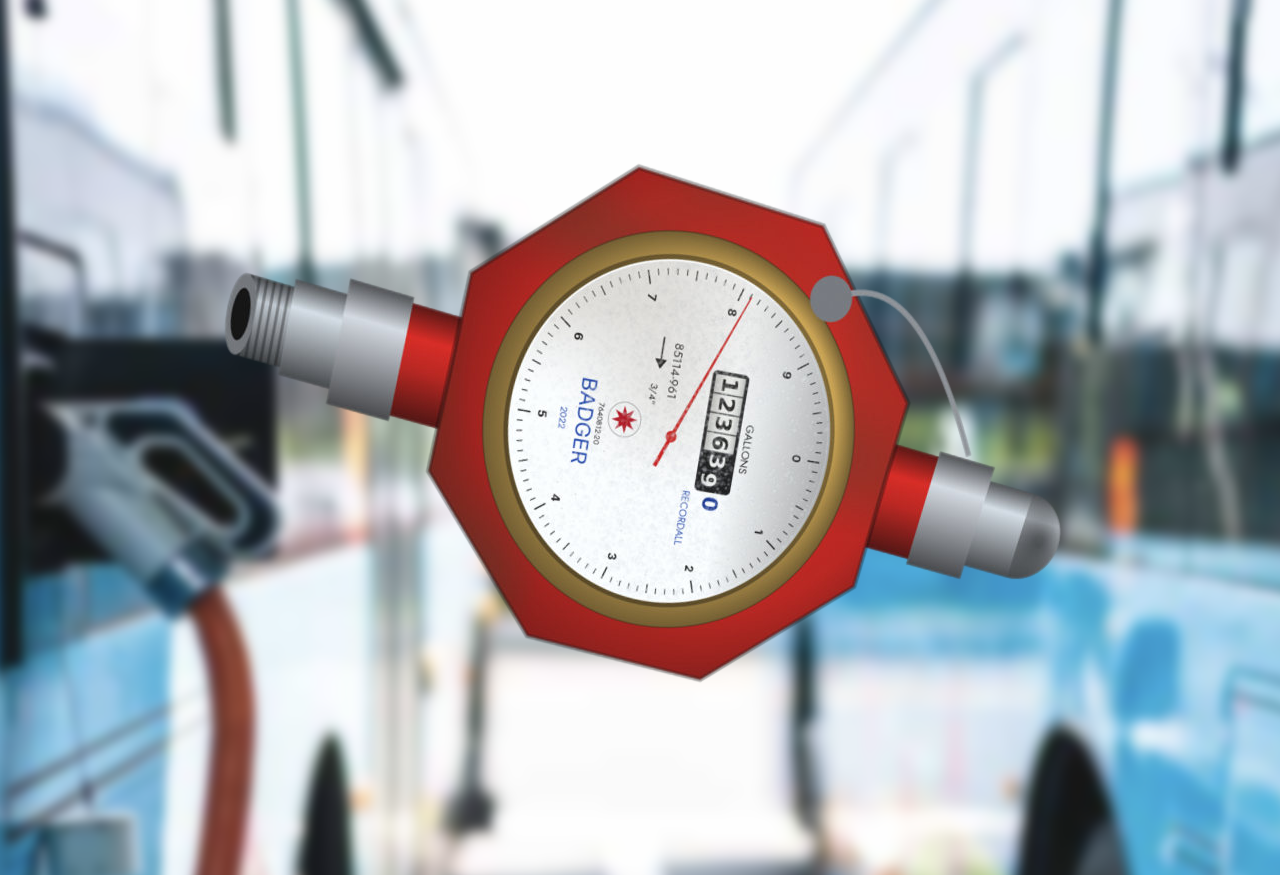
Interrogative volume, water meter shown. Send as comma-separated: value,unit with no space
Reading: 1236388.1,gal
